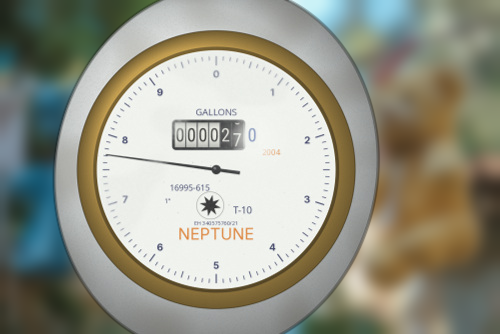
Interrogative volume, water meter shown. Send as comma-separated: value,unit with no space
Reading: 267.7,gal
